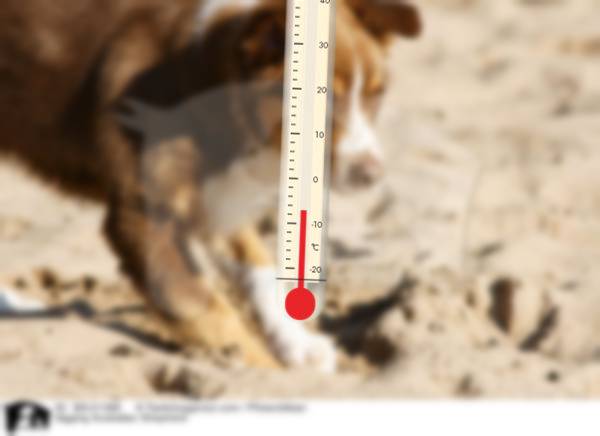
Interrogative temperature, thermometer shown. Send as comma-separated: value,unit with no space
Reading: -7,°C
